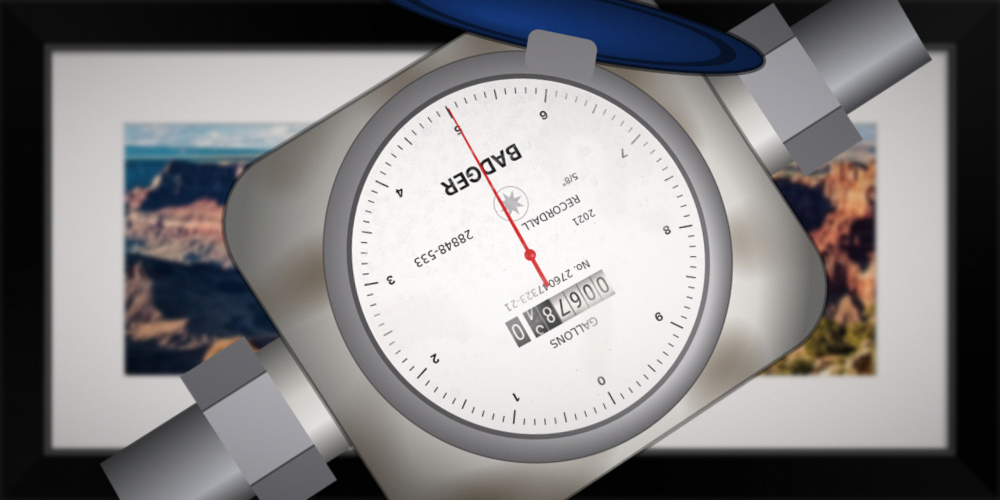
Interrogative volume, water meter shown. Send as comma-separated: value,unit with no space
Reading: 67835.0,gal
